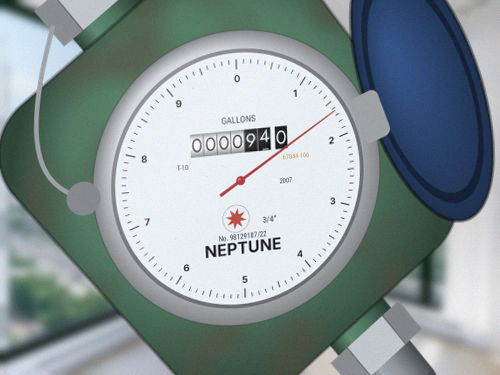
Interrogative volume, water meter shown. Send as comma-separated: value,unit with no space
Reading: 941.6,gal
